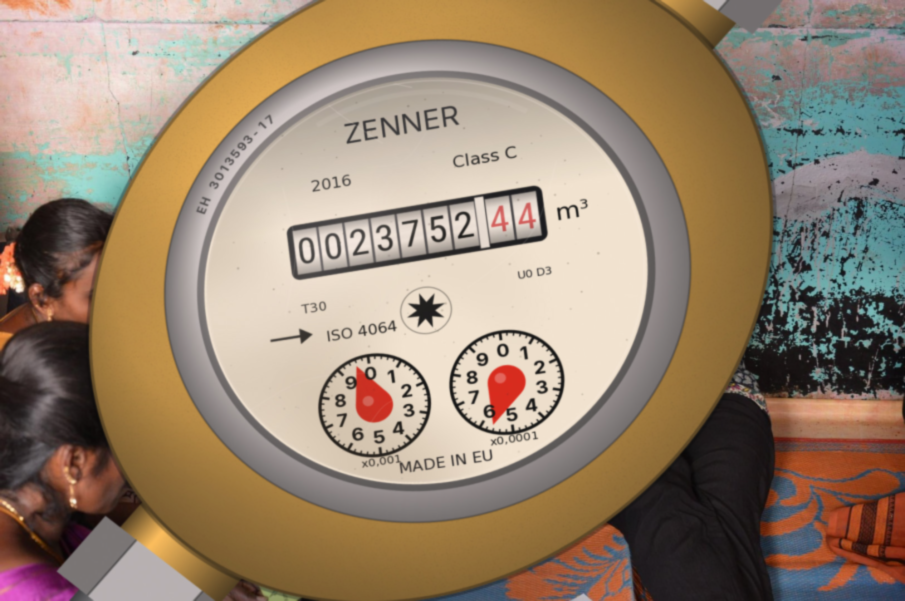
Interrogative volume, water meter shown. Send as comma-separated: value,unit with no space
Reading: 23752.4395,m³
